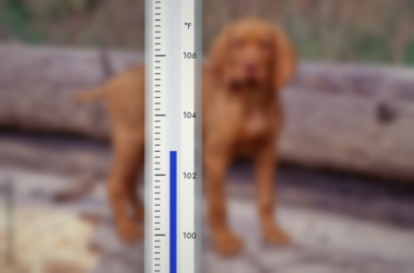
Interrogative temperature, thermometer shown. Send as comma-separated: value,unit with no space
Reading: 102.8,°F
